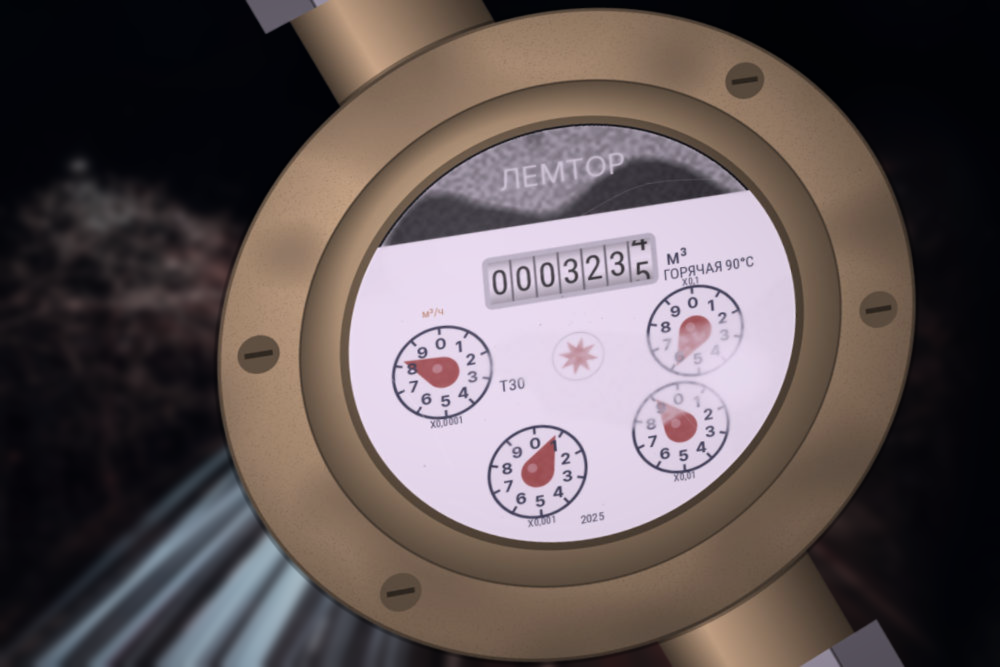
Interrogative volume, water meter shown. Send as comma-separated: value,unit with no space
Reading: 3234.5908,m³
